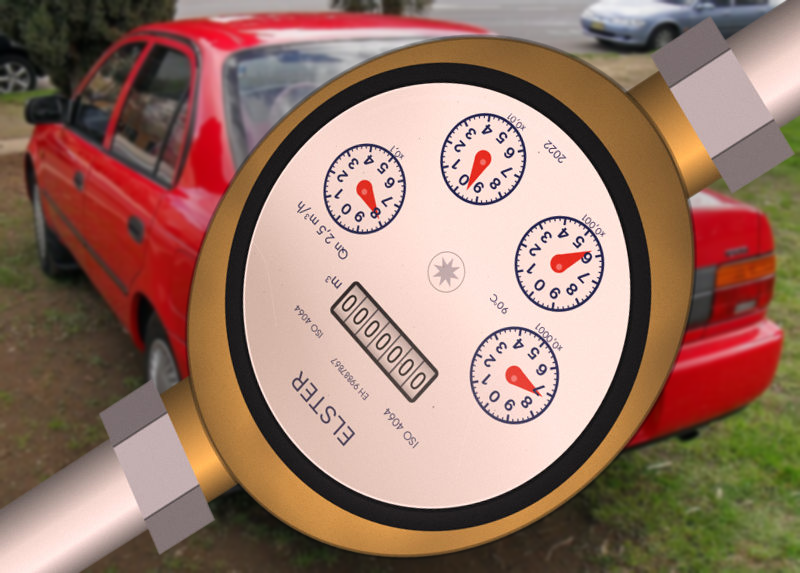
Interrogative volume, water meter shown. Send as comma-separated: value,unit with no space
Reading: 0.7957,m³
